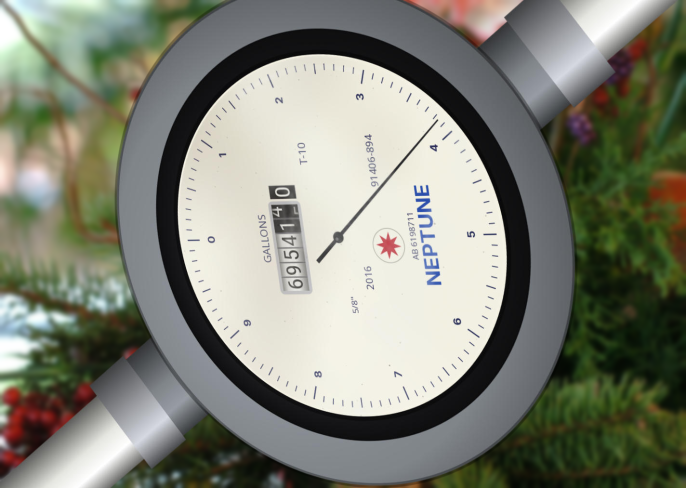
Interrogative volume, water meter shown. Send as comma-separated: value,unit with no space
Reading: 6954143.8,gal
